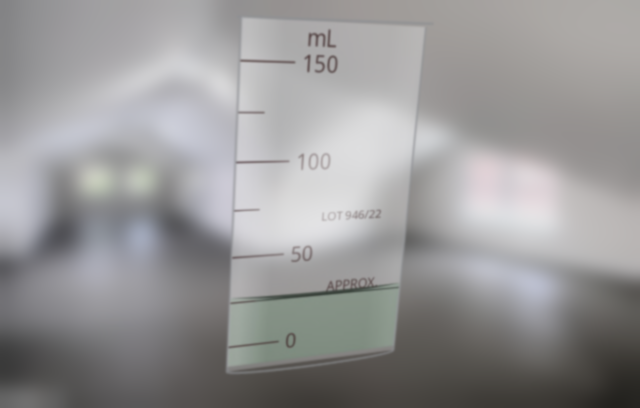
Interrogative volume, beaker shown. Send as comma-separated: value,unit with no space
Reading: 25,mL
